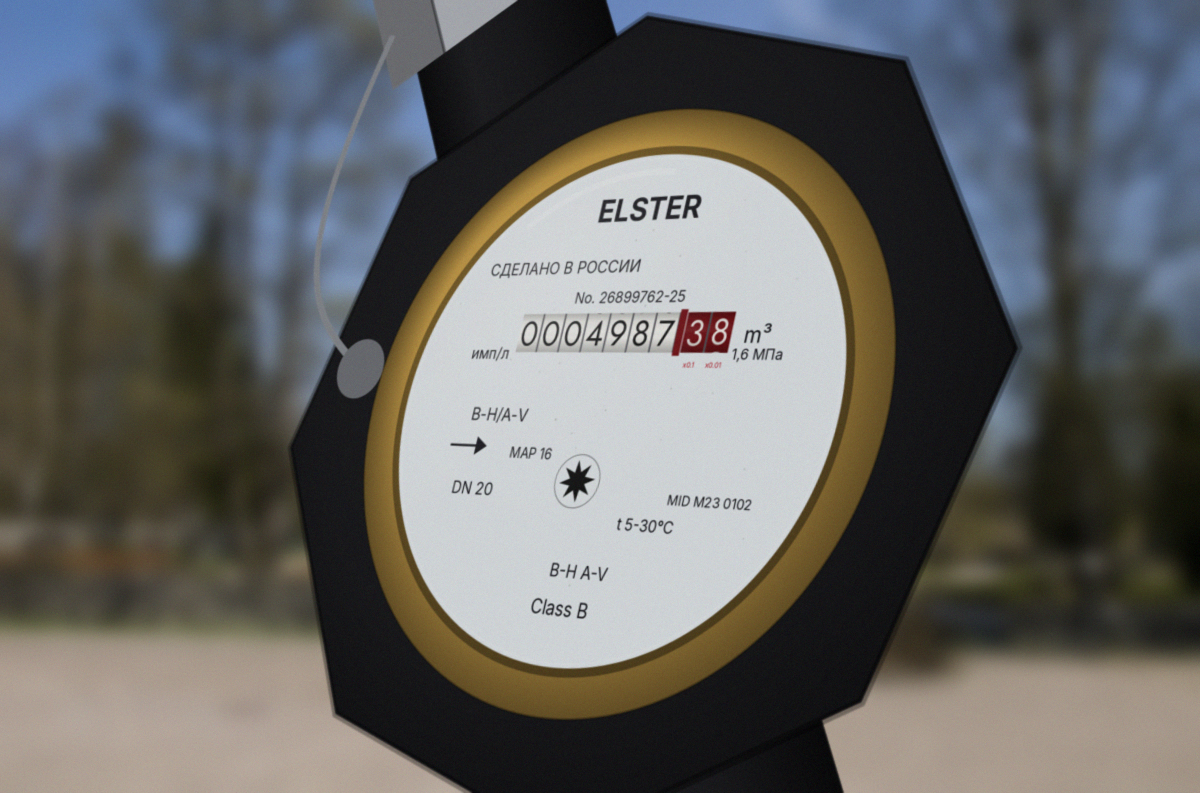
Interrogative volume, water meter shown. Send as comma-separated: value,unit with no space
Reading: 4987.38,m³
